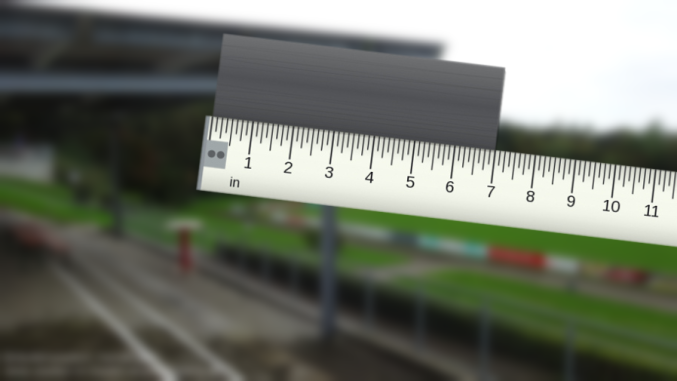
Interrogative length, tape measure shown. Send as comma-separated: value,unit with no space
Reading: 7,in
